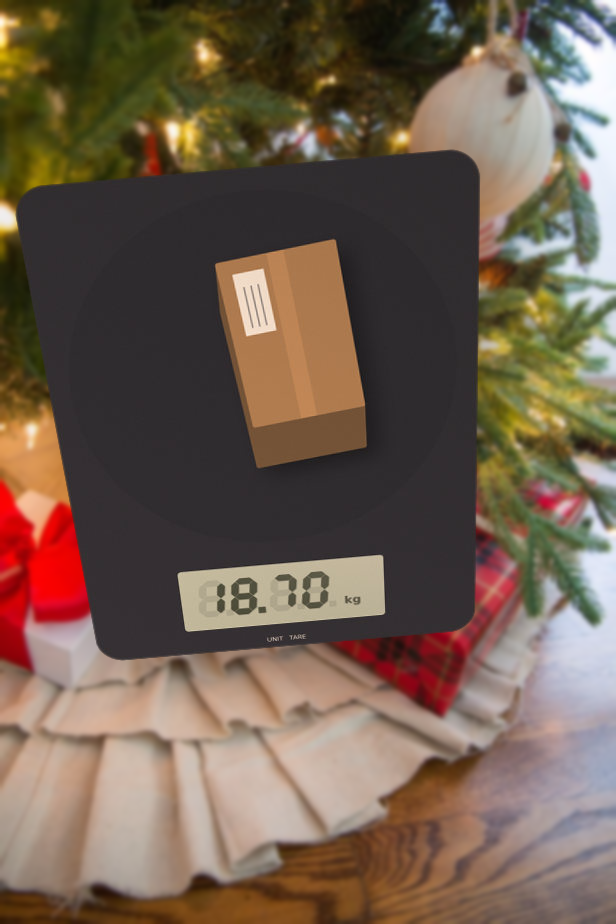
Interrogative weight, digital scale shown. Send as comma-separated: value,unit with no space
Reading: 18.70,kg
